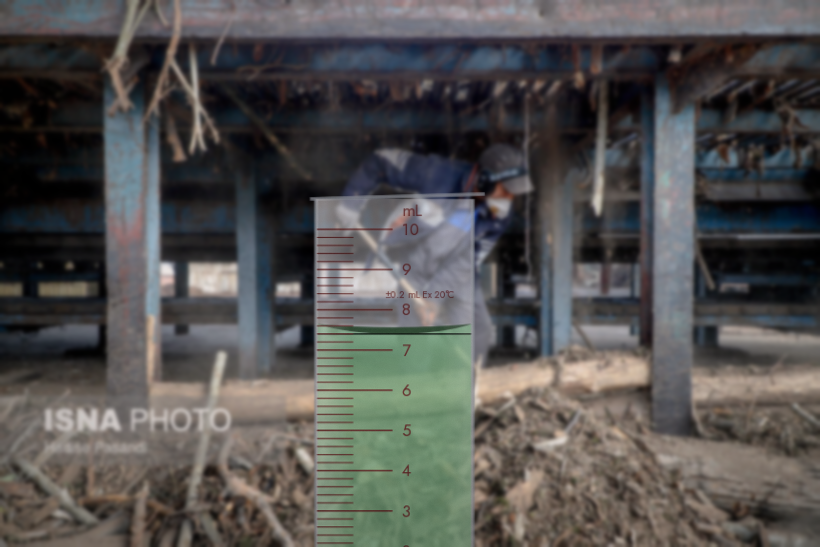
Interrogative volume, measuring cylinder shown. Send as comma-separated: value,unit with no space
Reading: 7.4,mL
